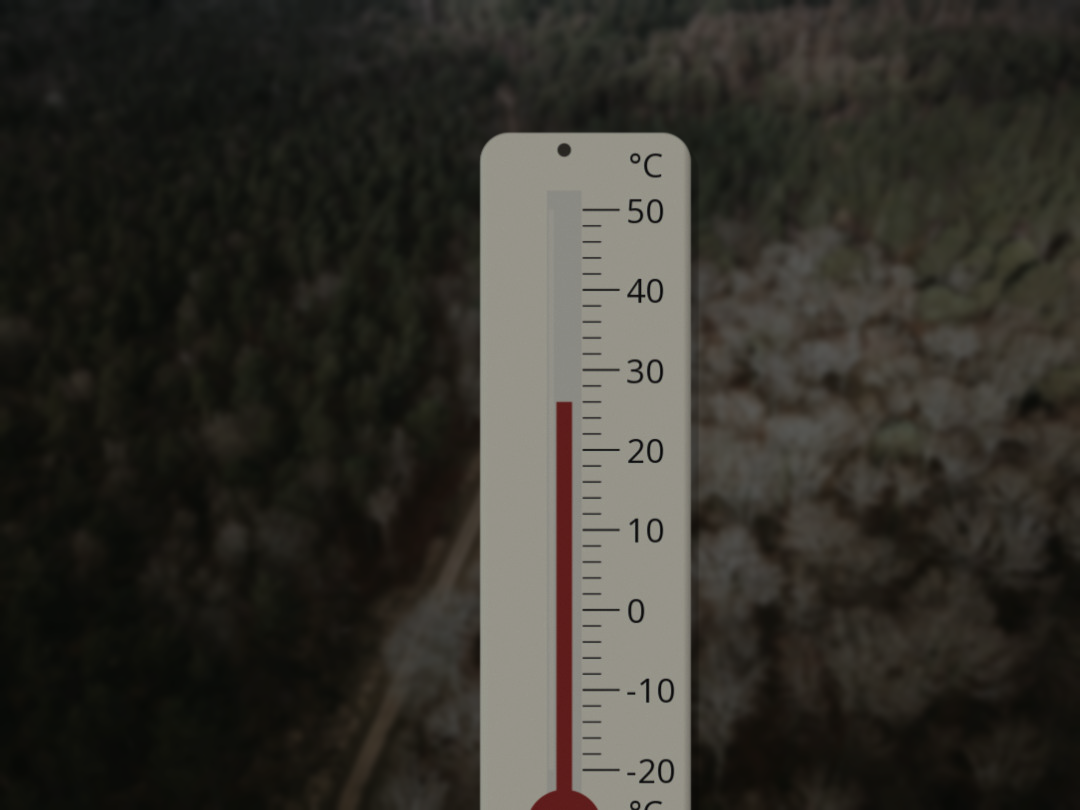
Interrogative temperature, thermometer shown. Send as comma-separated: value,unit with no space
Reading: 26,°C
